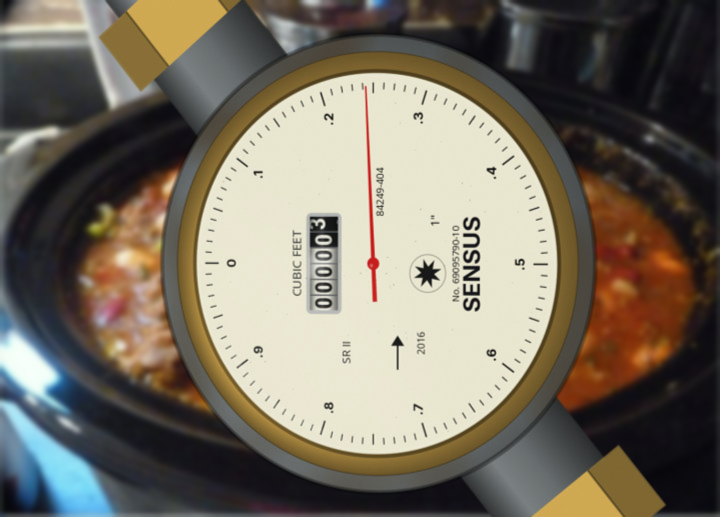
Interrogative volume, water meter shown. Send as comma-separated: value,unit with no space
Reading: 3.24,ft³
